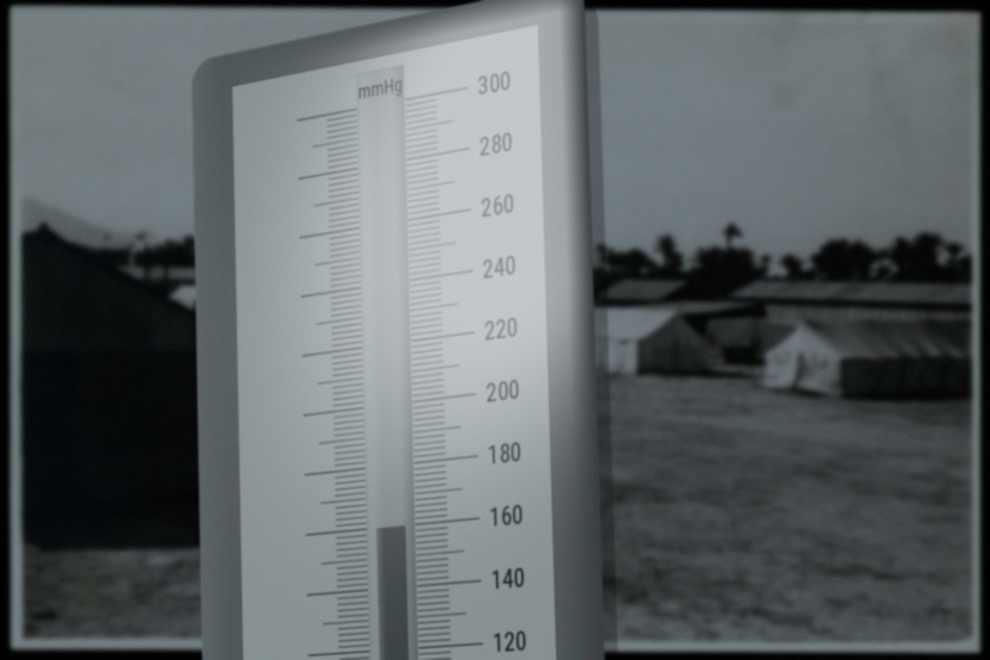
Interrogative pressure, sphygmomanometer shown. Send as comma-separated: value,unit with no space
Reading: 160,mmHg
